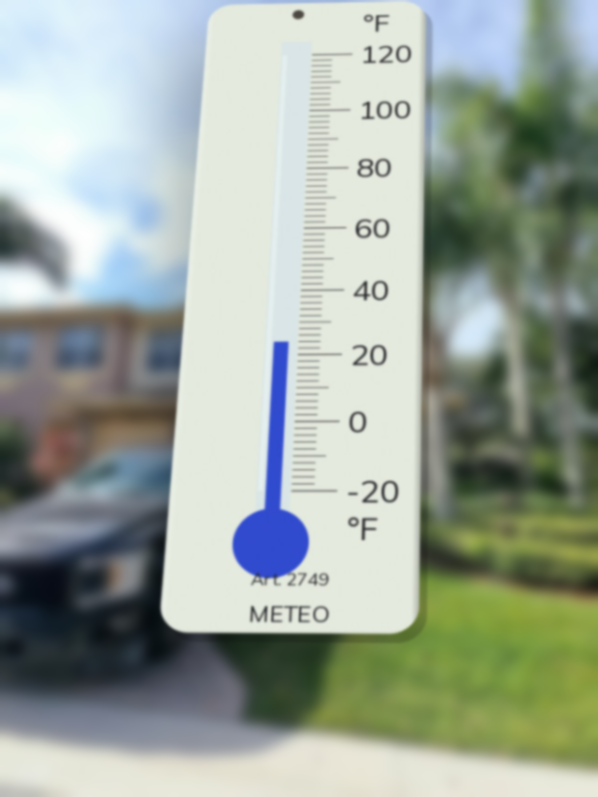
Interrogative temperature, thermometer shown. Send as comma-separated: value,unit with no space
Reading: 24,°F
